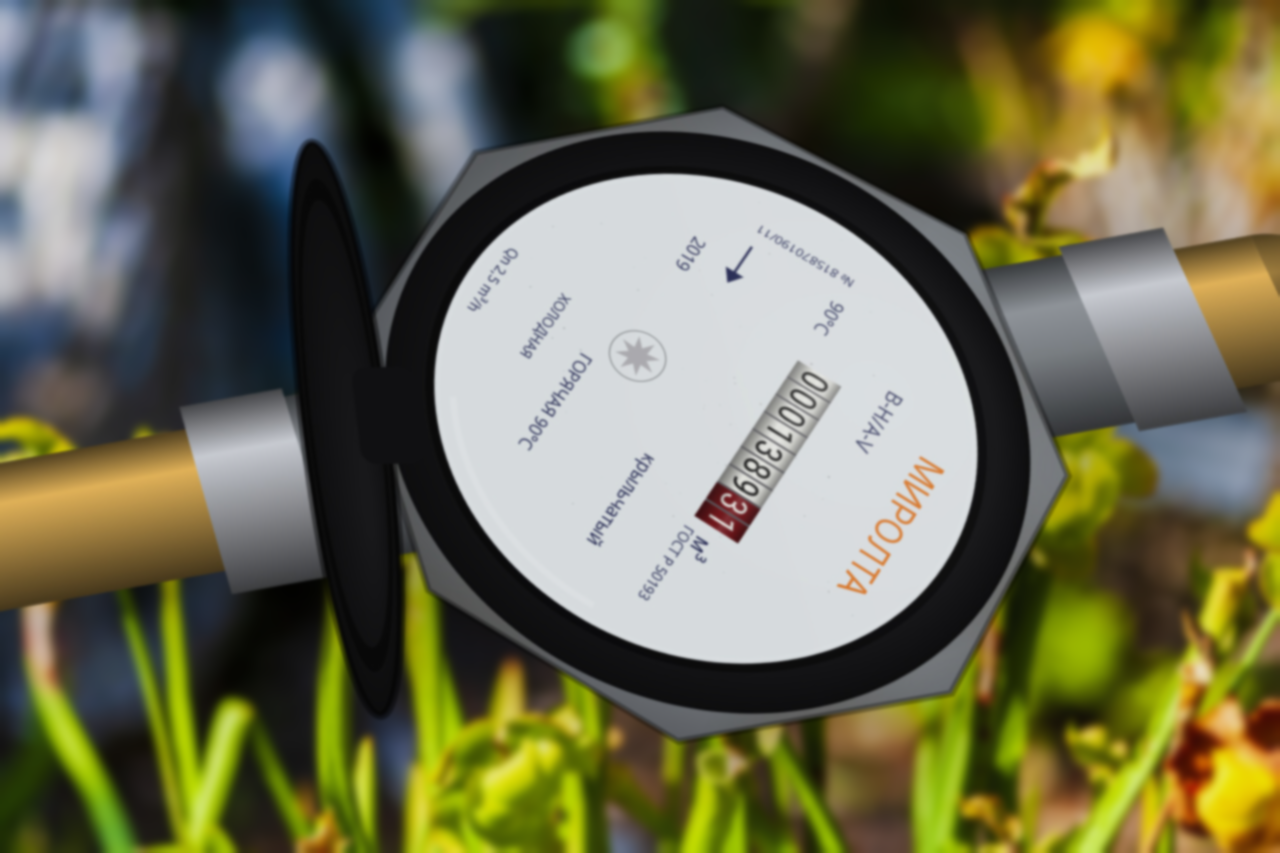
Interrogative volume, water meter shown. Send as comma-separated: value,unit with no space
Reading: 1389.31,m³
